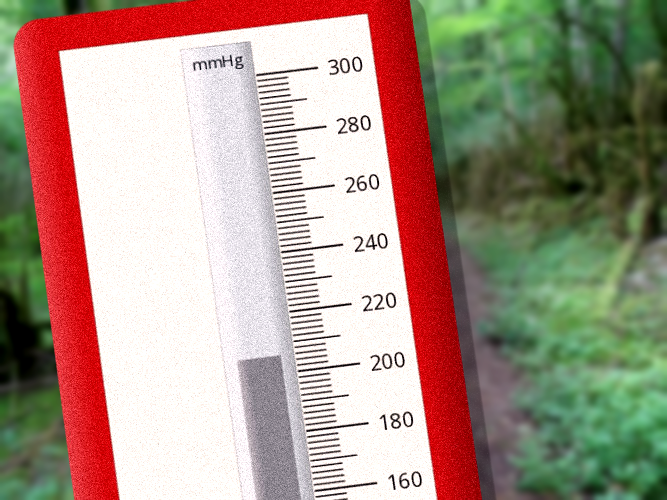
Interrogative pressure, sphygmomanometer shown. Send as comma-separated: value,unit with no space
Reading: 206,mmHg
